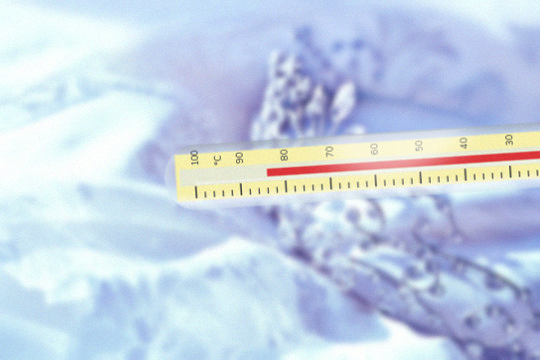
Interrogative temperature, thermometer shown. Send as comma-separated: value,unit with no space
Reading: 84,°C
